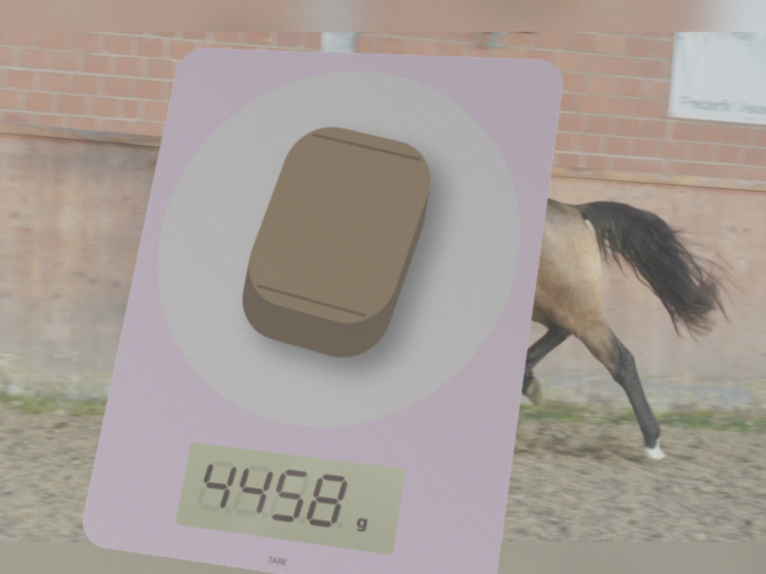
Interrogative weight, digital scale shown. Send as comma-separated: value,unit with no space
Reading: 4458,g
